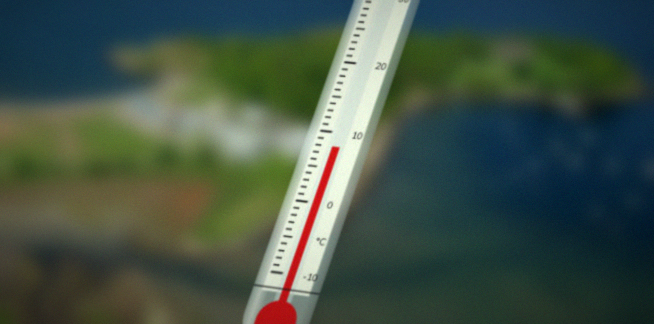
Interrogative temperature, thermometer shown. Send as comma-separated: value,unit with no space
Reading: 8,°C
